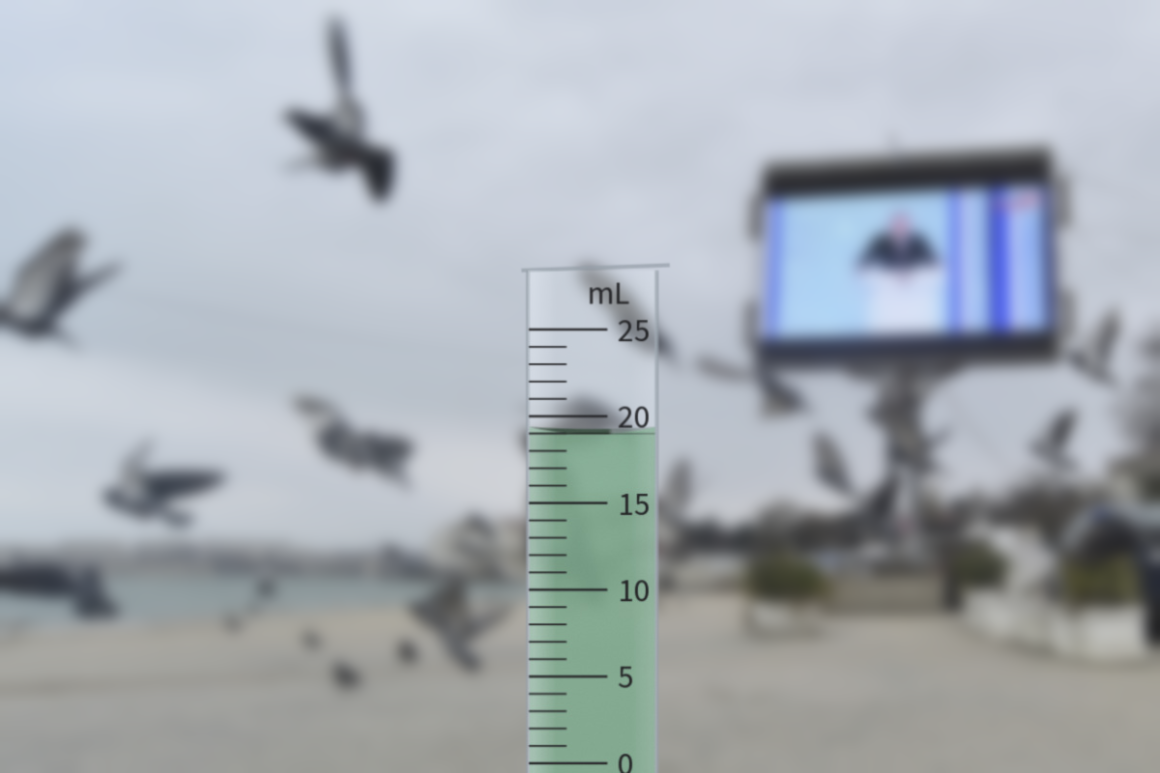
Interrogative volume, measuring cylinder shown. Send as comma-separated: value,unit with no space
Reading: 19,mL
